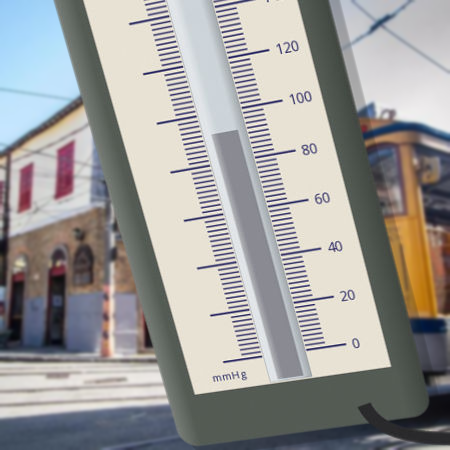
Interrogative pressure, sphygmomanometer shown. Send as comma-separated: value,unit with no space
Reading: 92,mmHg
